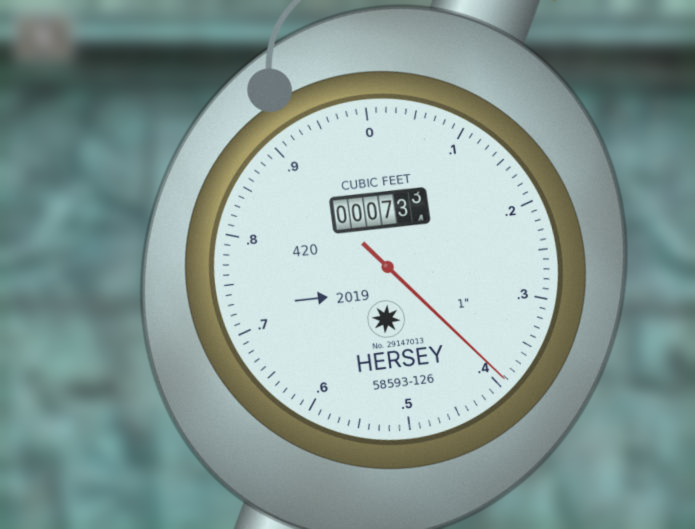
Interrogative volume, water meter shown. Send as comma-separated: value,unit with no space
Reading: 733.39,ft³
